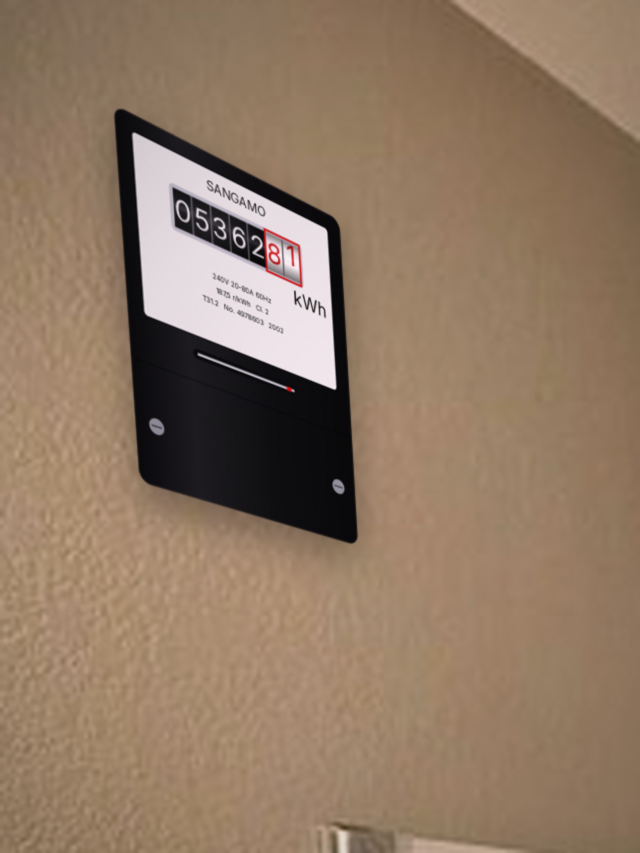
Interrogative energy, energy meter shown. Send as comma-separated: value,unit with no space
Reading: 5362.81,kWh
